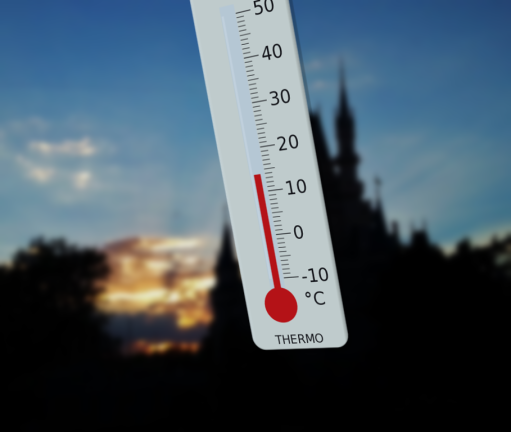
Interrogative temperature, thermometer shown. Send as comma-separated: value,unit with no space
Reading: 14,°C
